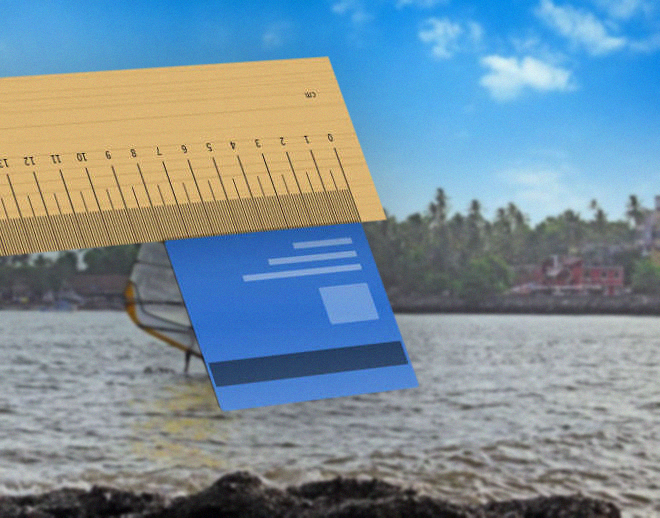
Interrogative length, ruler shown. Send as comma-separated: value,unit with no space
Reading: 8,cm
